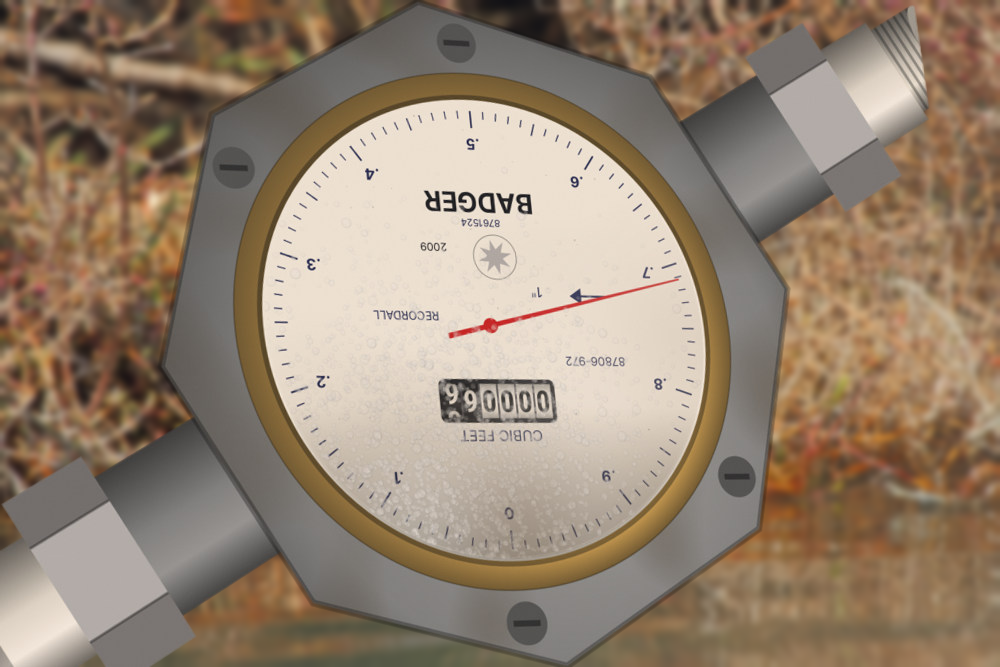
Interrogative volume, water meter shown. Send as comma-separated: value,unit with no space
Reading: 65.71,ft³
